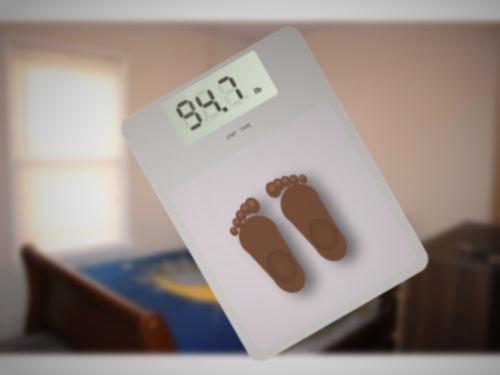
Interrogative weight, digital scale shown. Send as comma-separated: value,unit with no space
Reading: 94.7,lb
